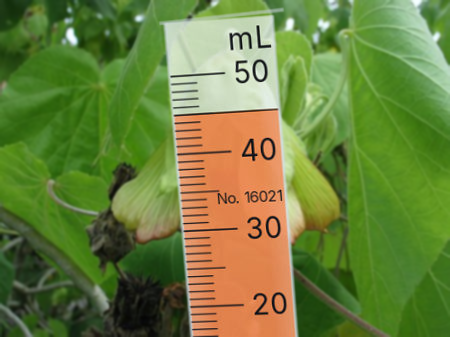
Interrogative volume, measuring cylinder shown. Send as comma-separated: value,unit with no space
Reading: 45,mL
